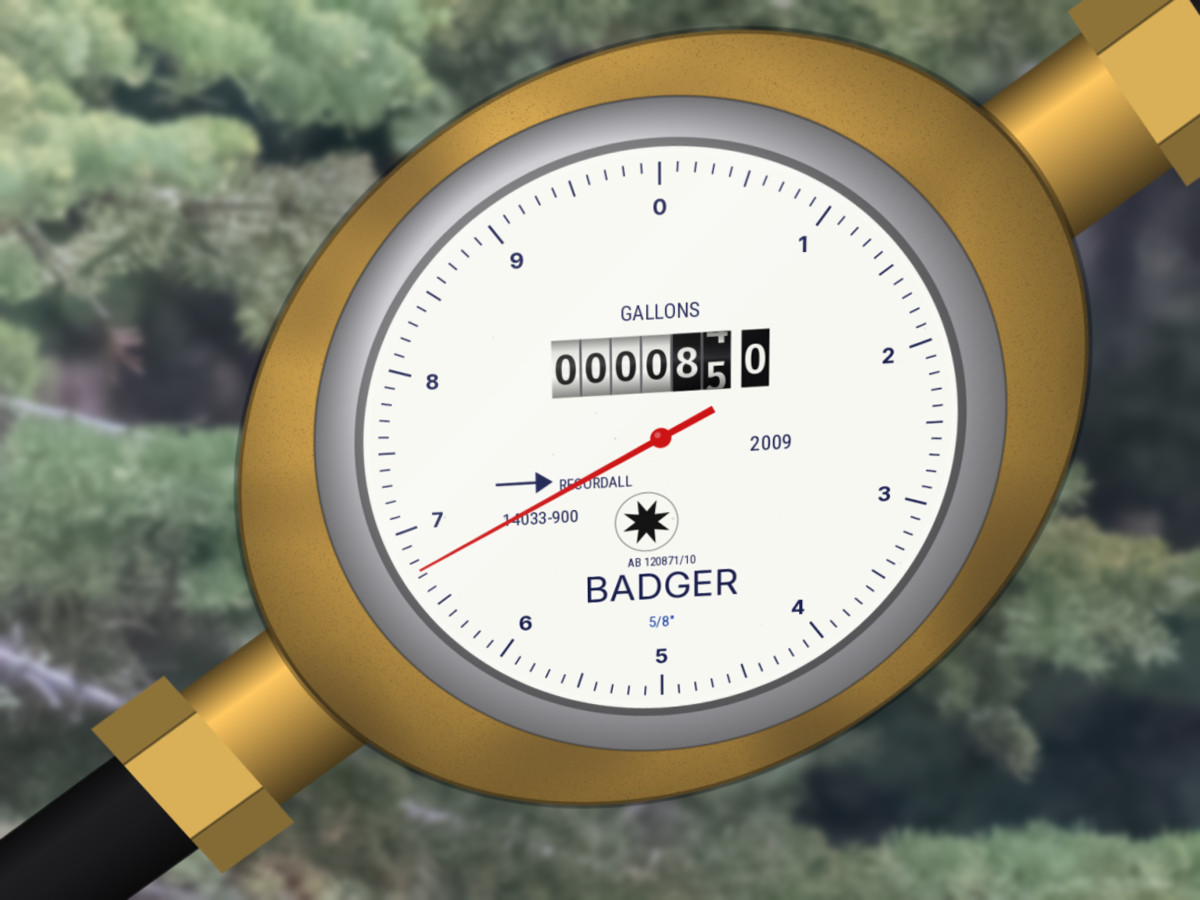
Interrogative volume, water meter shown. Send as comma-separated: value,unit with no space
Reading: 846.7,gal
